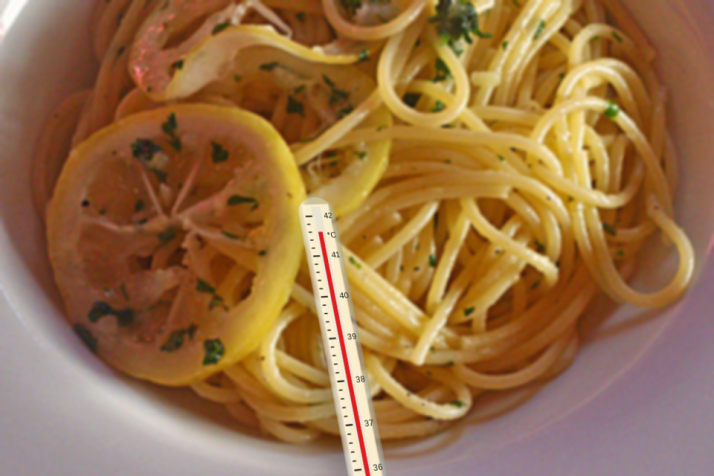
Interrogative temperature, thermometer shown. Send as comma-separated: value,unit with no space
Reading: 41.6,°C
